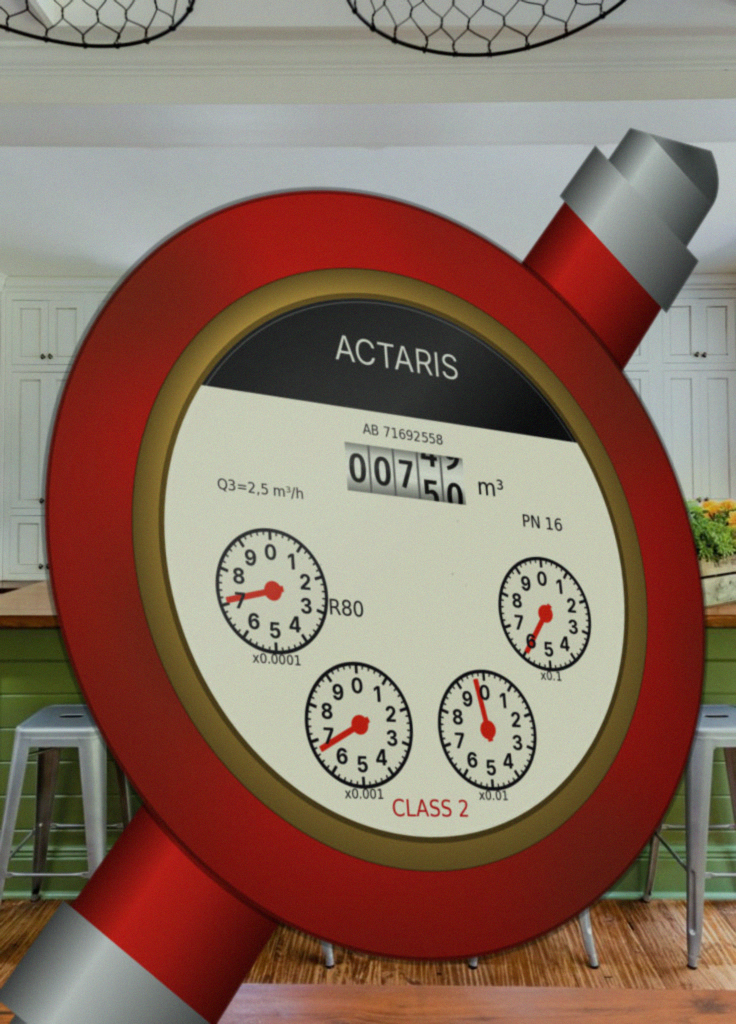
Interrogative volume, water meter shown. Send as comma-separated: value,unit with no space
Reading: 749.5967,m³
